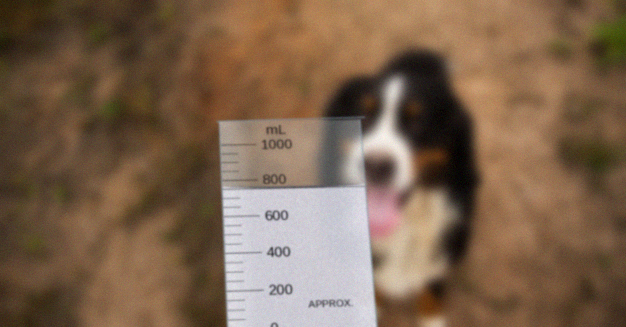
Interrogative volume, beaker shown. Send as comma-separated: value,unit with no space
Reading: 750,mL
